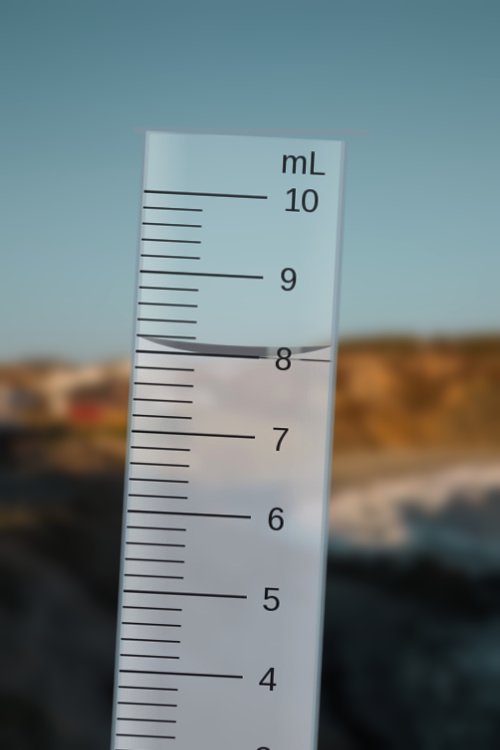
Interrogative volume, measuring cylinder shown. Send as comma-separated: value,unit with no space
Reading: 8,mL
